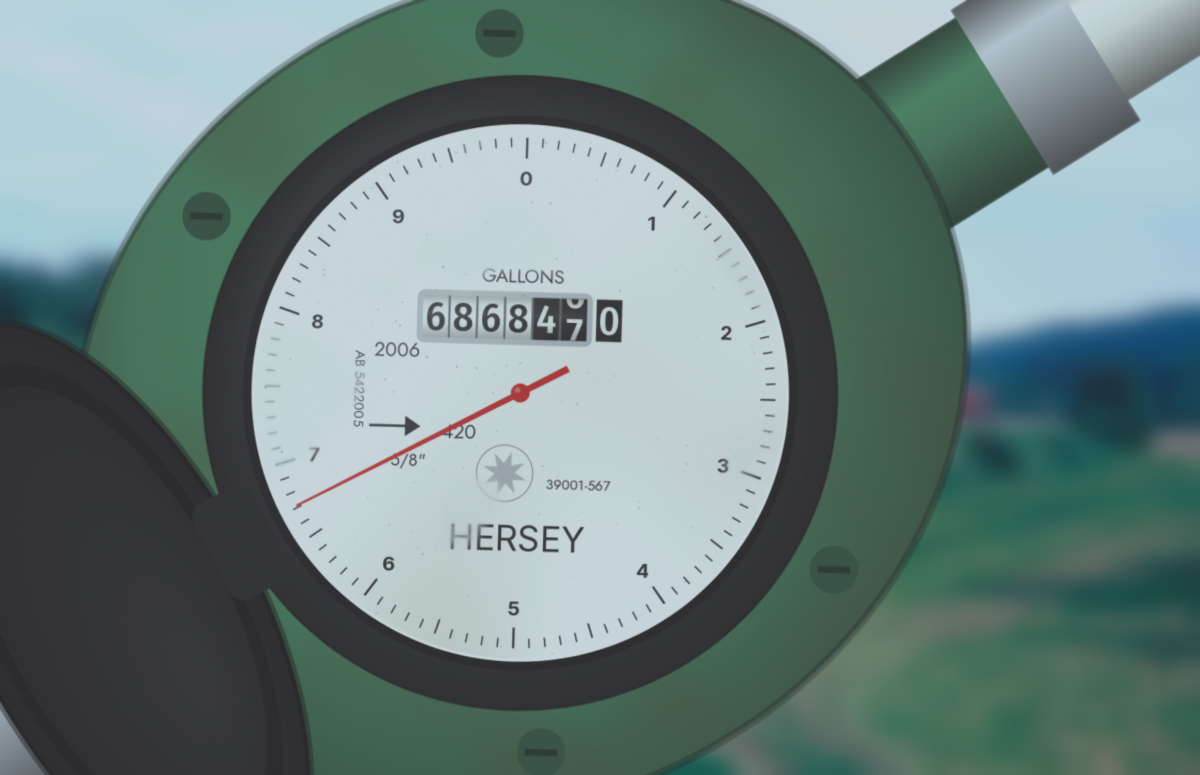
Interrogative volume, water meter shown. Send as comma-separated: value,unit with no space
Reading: 6868466.7,gal
